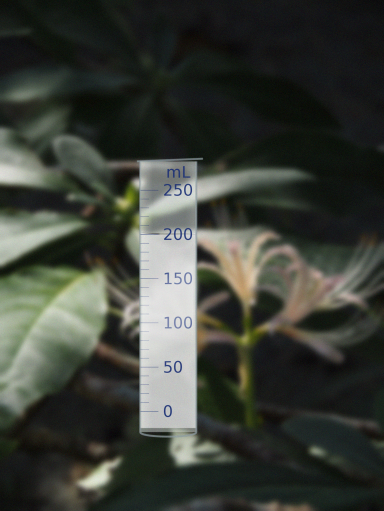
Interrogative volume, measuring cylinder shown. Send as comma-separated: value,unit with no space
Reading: 200,mL
